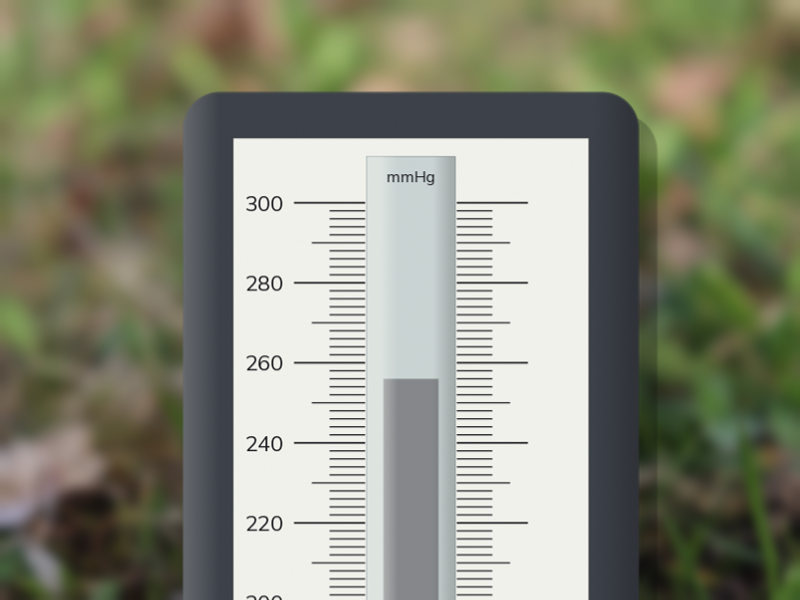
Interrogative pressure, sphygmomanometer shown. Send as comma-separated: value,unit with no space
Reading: 256,mmHg
